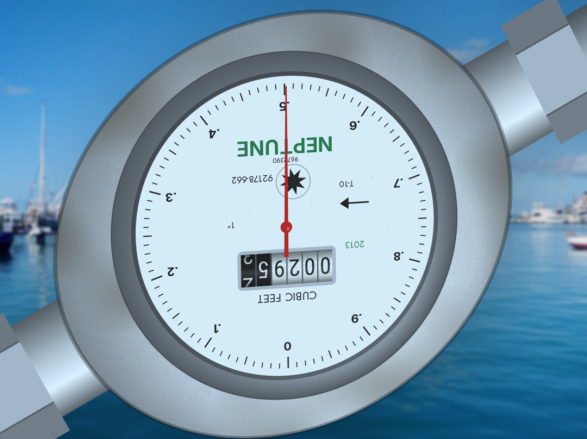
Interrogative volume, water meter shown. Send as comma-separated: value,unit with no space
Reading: 2952.50,ft³
